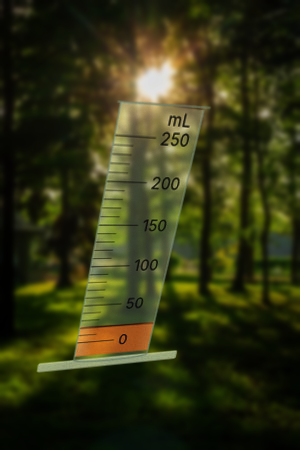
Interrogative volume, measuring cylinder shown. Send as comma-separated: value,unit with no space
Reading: 20,mL
